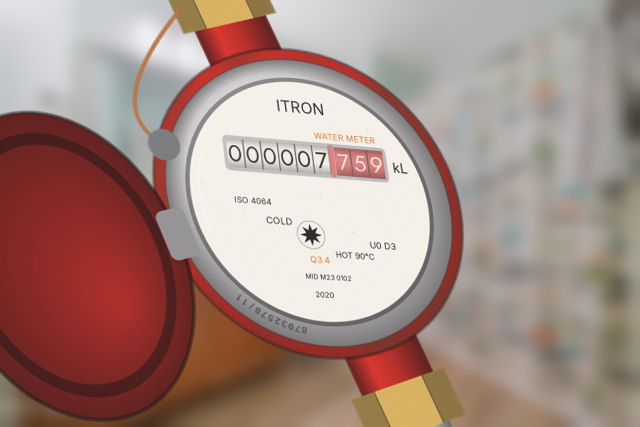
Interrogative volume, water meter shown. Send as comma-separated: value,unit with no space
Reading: 7.759,kL
